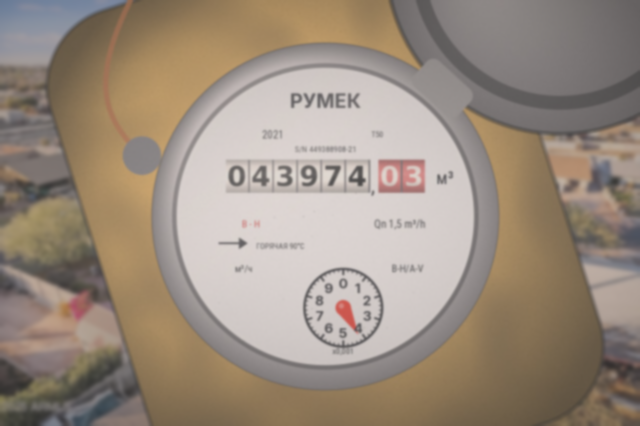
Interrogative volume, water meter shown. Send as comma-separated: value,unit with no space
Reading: 43974.034,m³
